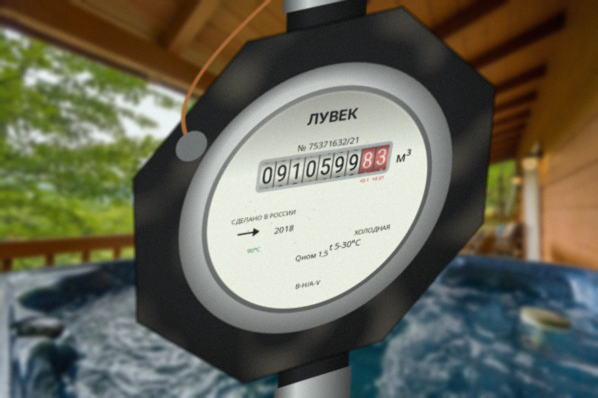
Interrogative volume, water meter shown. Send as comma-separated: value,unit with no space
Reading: 910599.83,m³
